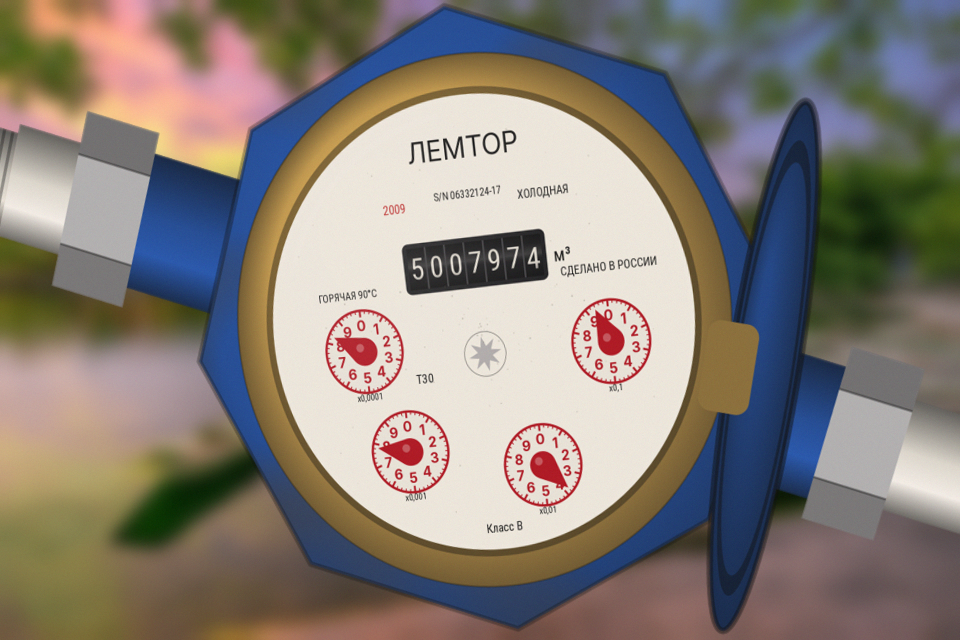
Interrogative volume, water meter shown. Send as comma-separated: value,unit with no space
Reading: 5007973.9378,m³
